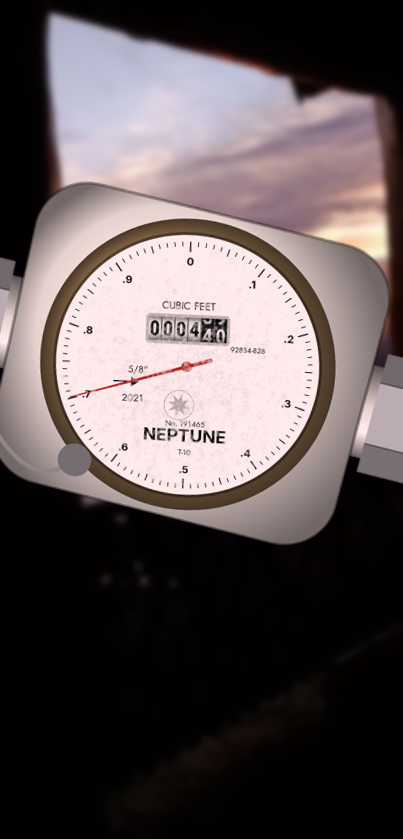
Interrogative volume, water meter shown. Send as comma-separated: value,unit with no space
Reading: 439.70,ft³
